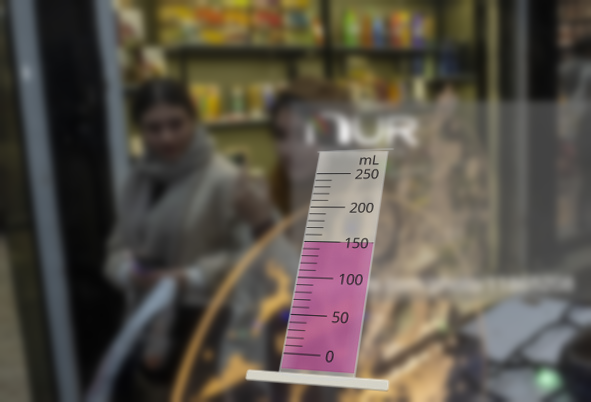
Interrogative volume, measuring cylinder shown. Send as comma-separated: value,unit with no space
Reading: 150,mL
